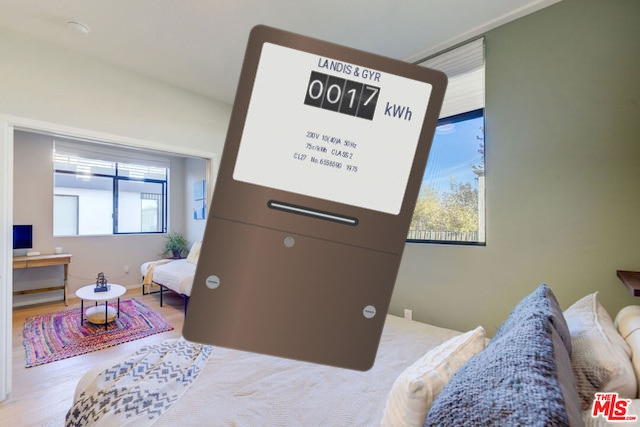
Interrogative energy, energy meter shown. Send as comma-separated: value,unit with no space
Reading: 17,kWh
